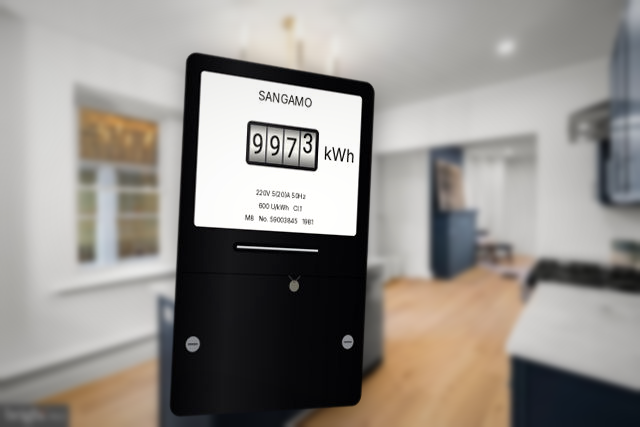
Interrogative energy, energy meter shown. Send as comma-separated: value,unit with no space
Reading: 9973,kWh
